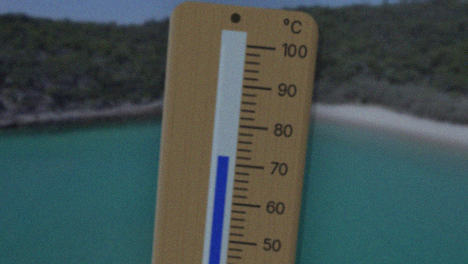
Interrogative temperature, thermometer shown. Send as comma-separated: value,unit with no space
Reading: 72,°C
